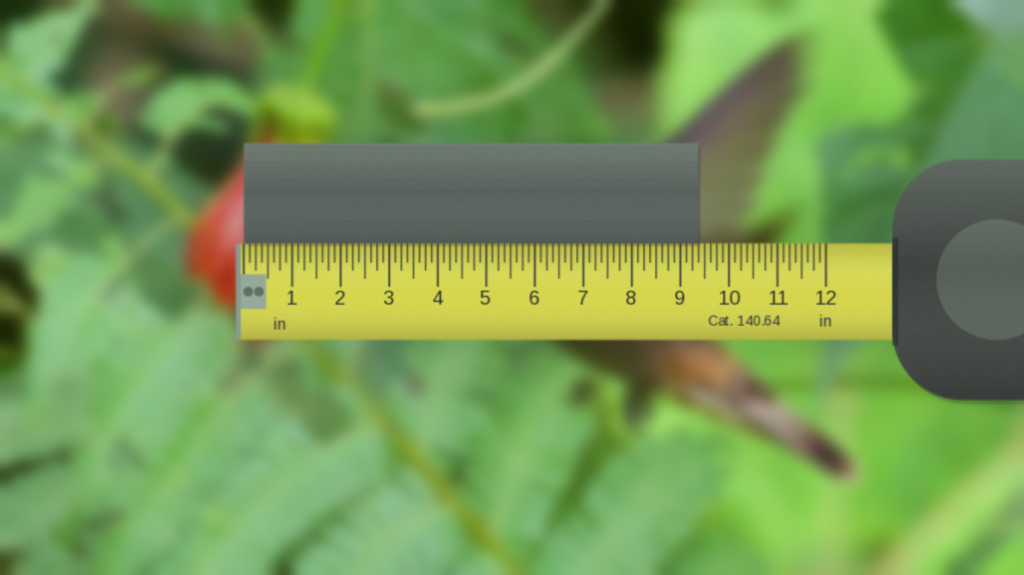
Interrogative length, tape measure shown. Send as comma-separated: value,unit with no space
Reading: 9.375,in
